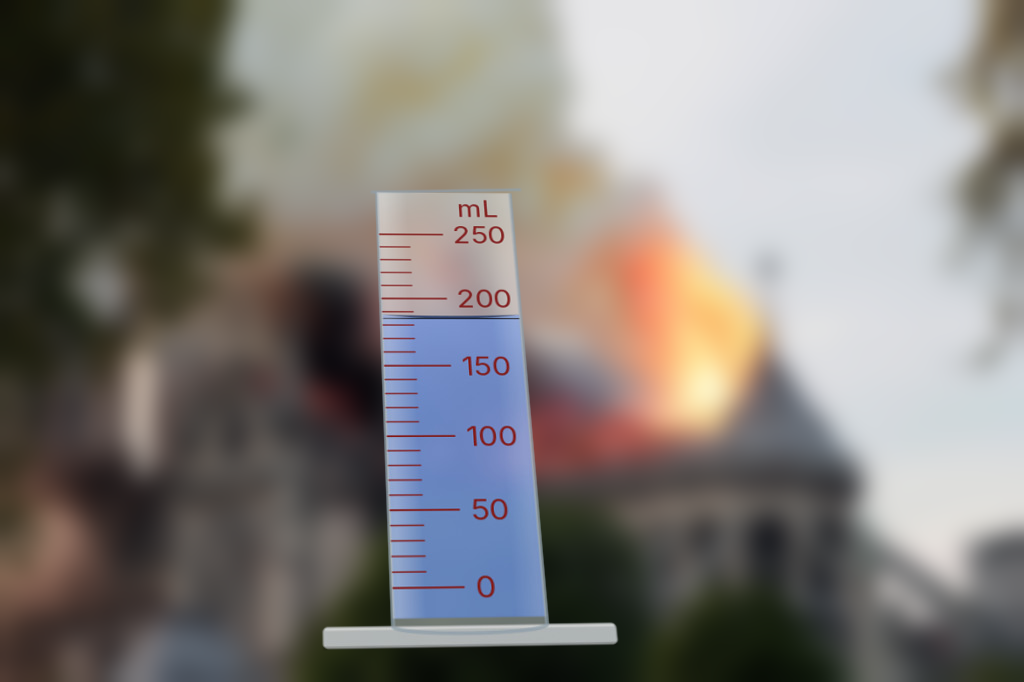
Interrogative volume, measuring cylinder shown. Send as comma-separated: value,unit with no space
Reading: 185,mL
